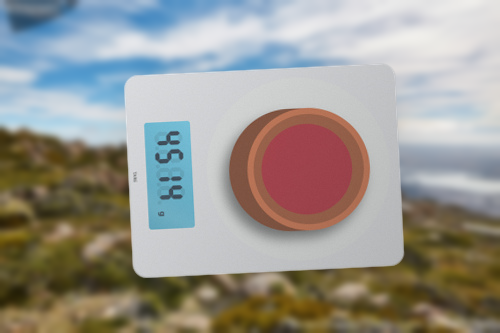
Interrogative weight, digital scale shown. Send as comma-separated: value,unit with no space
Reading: 4514,g
